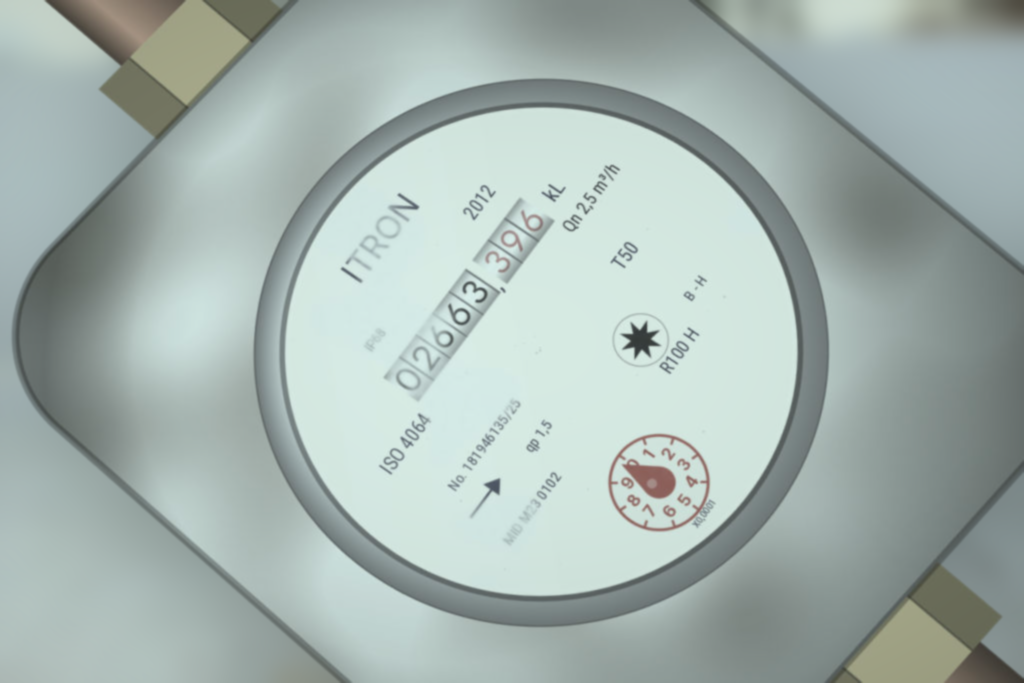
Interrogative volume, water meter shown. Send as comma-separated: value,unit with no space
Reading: 2663.3959,kL
